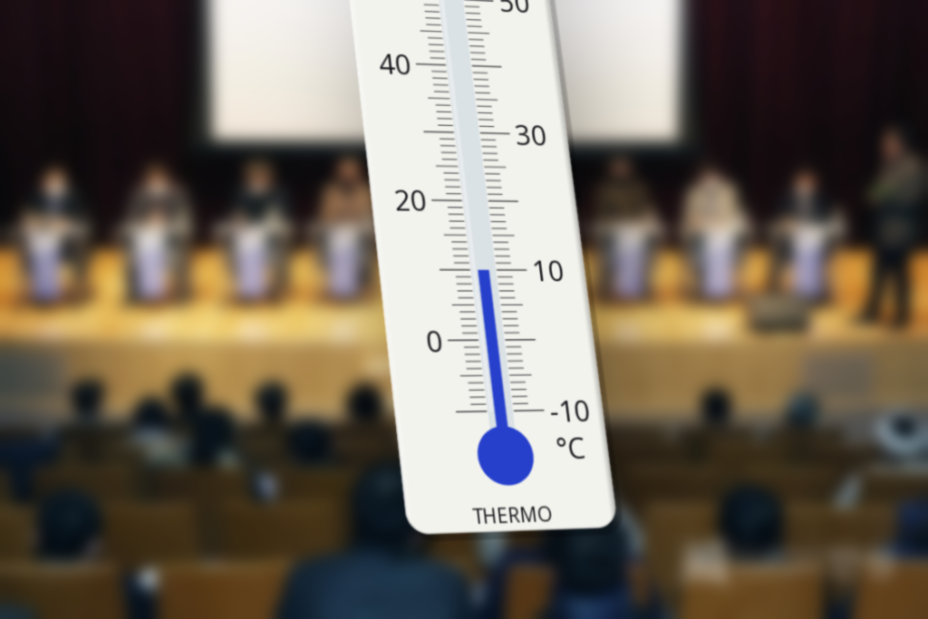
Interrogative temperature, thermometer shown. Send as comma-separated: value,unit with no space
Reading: 10,°C
